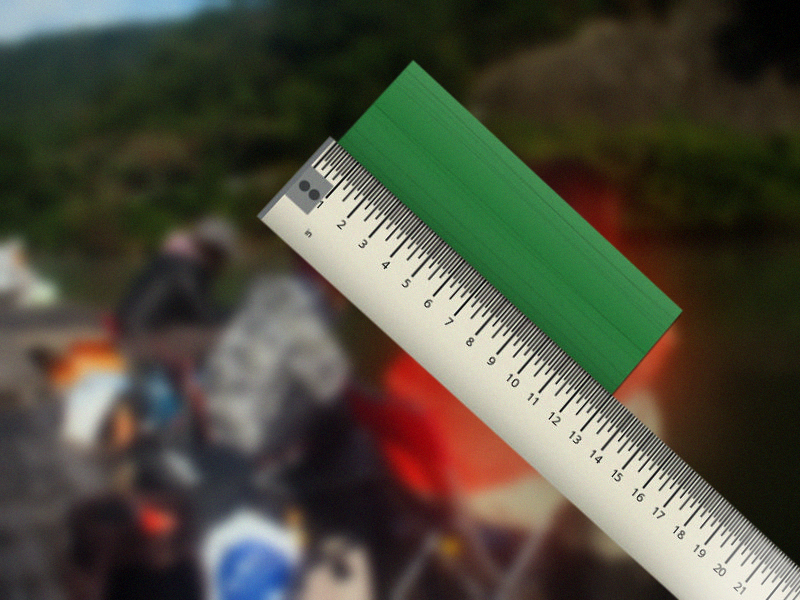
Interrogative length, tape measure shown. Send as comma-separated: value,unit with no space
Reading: 13,in
